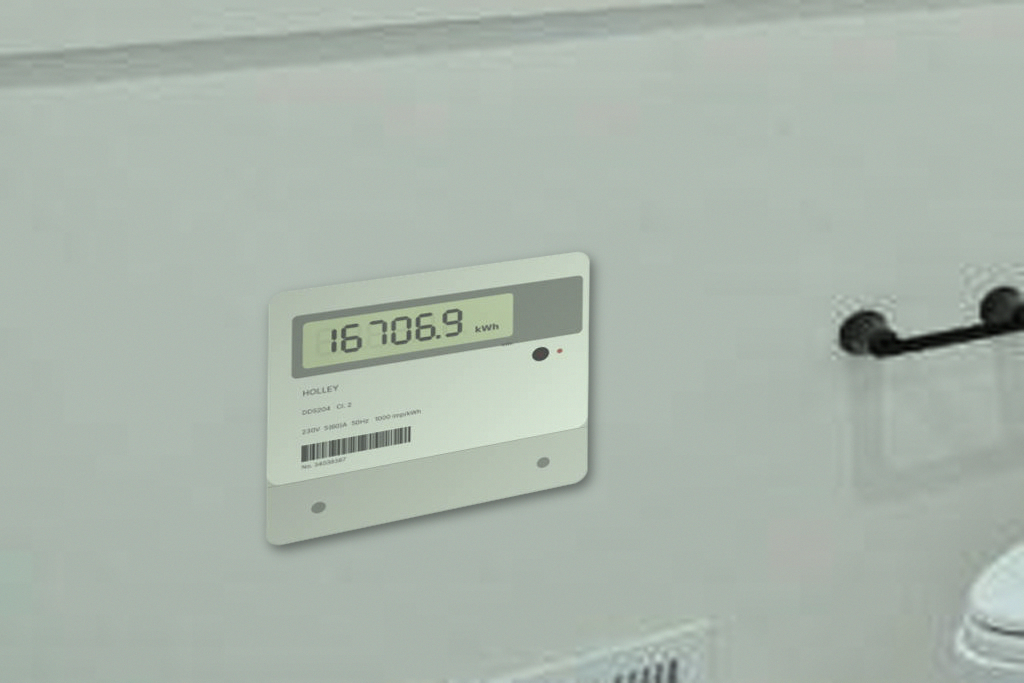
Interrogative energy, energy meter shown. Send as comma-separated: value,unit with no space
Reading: 16706.9,kWh
